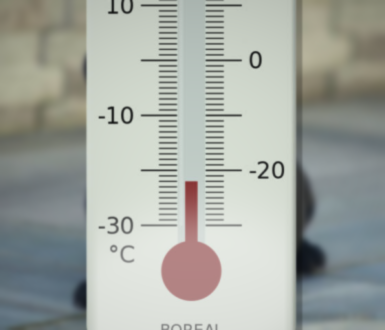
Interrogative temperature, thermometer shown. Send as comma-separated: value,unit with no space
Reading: -22,°C
